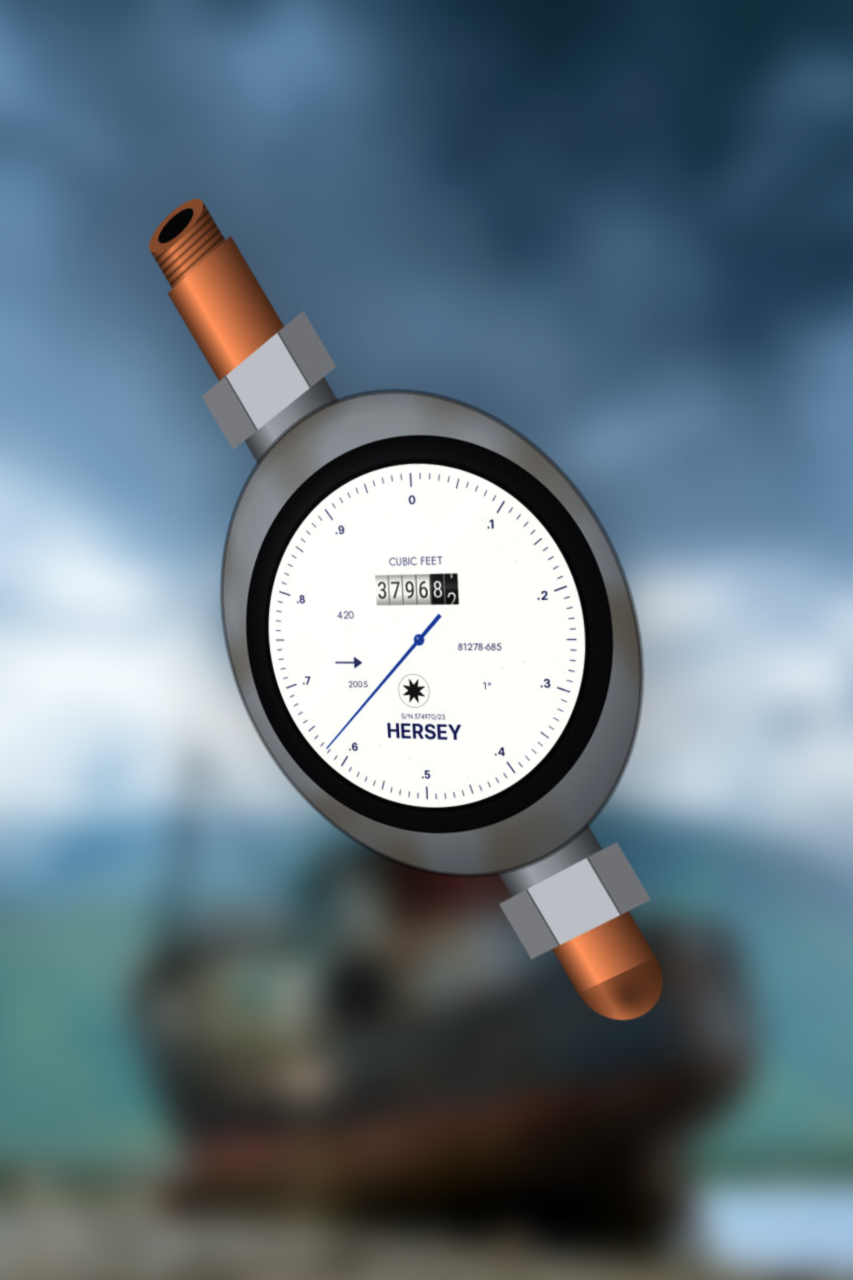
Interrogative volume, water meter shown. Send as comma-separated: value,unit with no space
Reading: 379681.62,ft³
